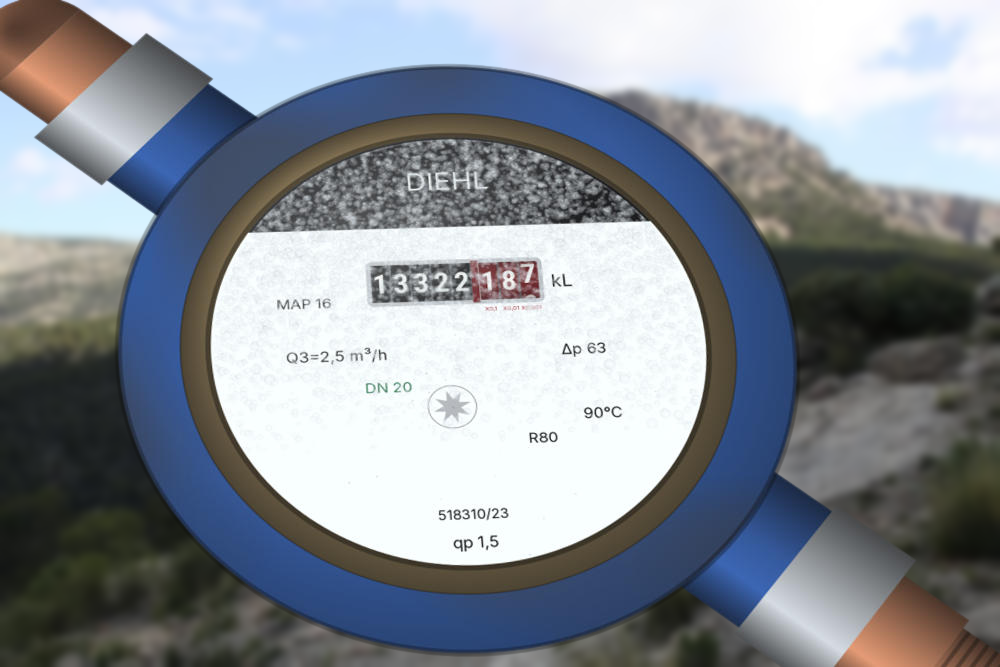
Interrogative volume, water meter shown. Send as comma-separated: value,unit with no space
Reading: 13322.187,kL
